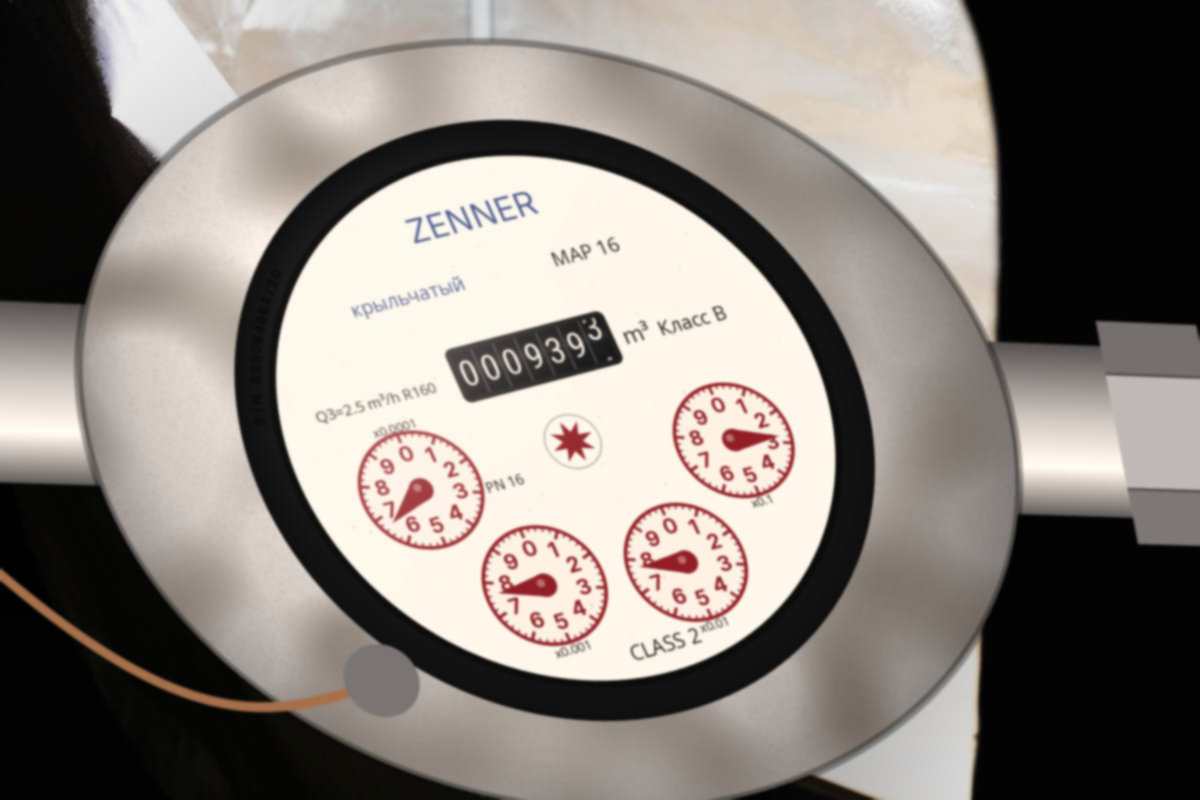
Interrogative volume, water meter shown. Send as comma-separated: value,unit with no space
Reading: 9393.2776,m³
